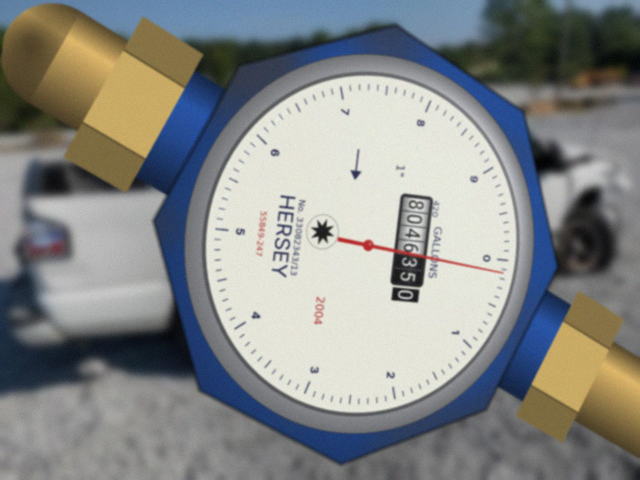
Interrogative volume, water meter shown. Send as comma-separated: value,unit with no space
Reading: 8046350.1,gal
